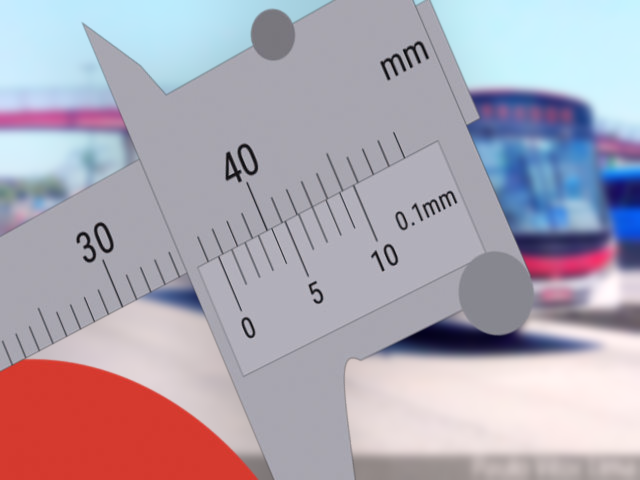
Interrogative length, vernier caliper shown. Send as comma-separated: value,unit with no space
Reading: 36.7,mm
